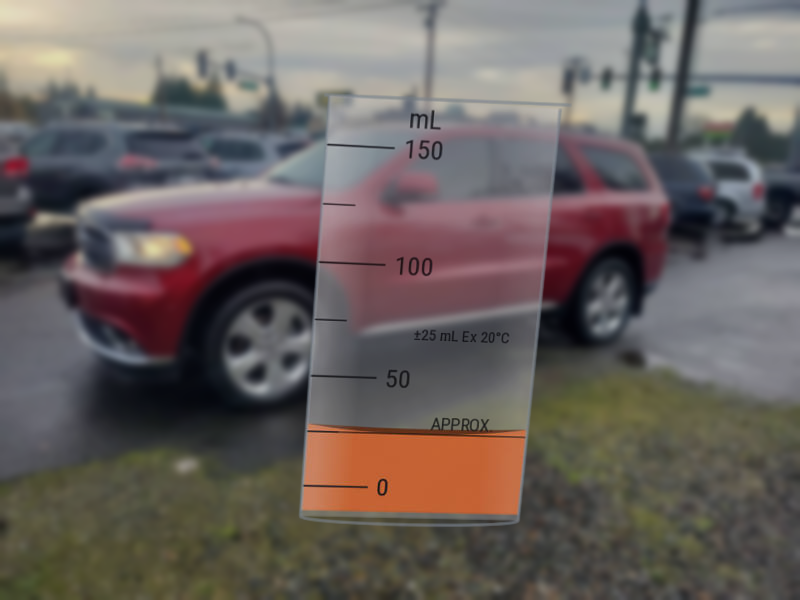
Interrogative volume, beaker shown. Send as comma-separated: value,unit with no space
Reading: 25,mL
